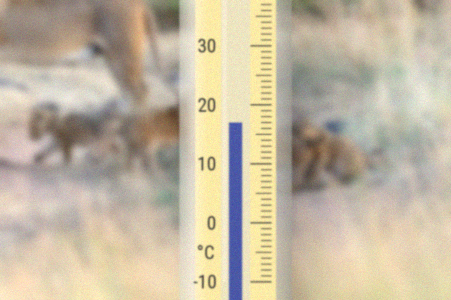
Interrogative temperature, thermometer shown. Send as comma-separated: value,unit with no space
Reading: 17,°C
